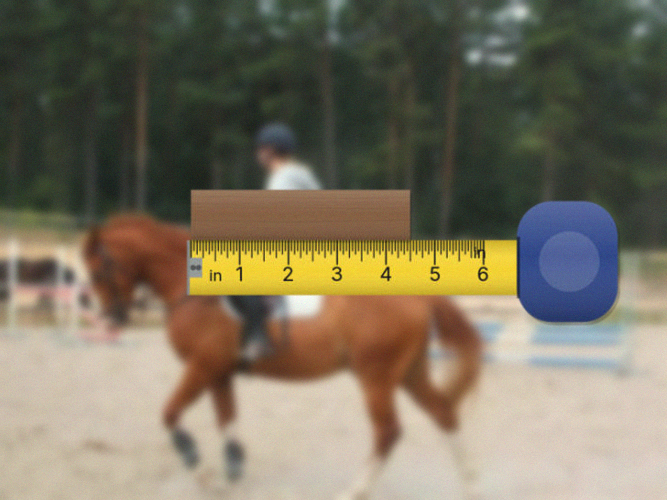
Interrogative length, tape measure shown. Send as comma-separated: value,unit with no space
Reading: 4.5,in
